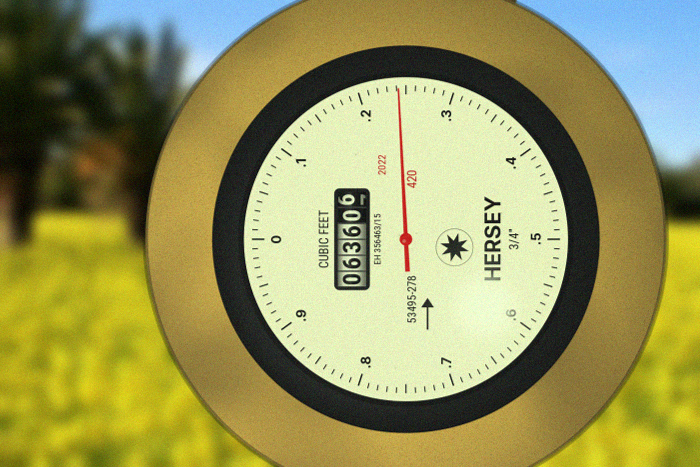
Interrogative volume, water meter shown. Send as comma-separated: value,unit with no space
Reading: 63606.24,ft³
